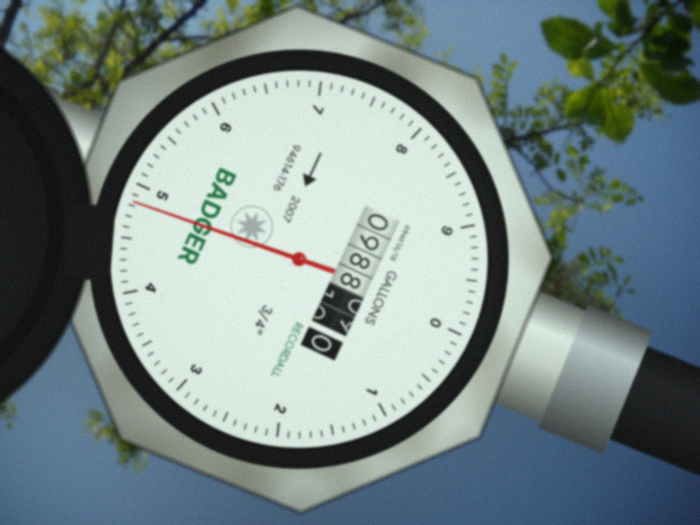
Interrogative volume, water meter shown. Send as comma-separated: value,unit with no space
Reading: 988094.8,gal
